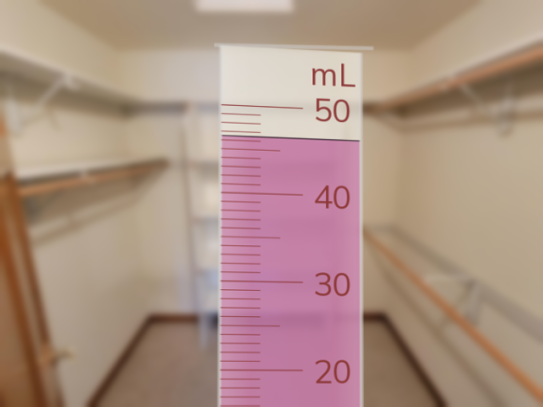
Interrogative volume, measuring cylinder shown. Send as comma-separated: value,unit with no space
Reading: 46.5,mL
